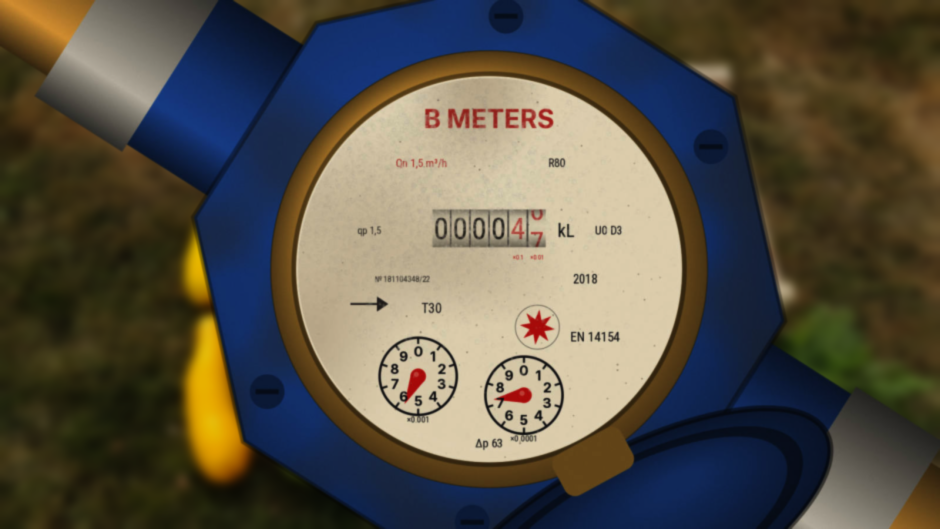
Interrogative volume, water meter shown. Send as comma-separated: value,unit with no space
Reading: 0.4657,kL
